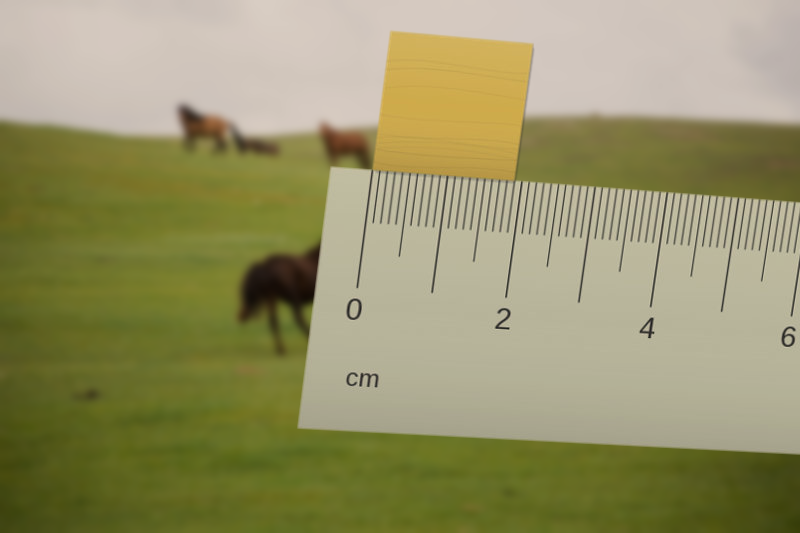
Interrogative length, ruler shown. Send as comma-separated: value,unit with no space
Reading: 1.9,cm
